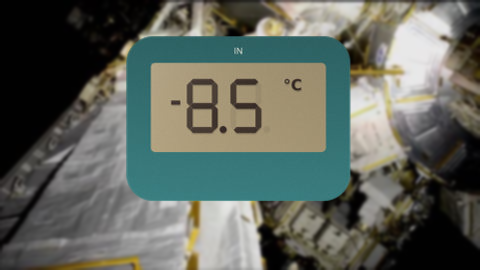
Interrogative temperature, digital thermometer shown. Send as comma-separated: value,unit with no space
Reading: -8.5,°C
